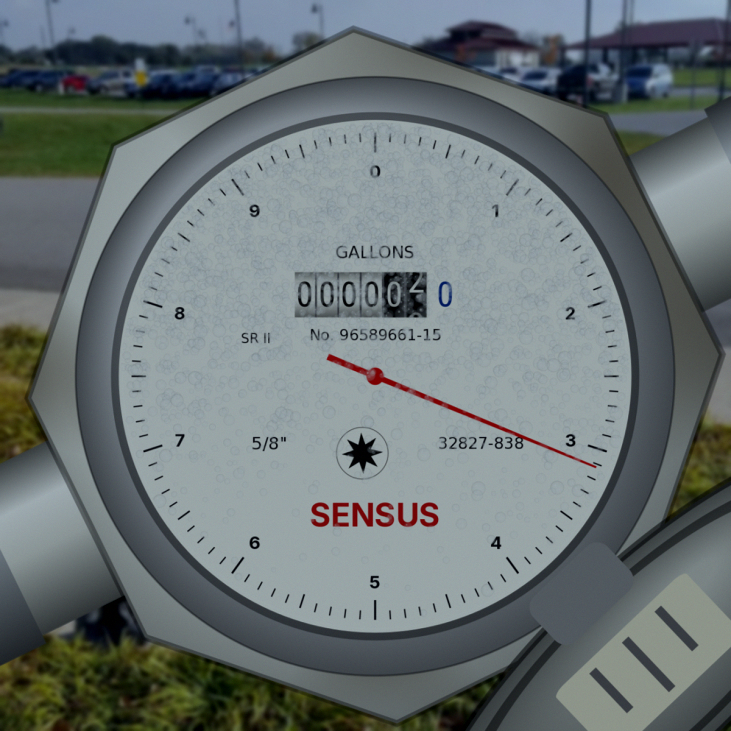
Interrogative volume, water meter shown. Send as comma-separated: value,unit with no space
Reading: 23.1,gal
